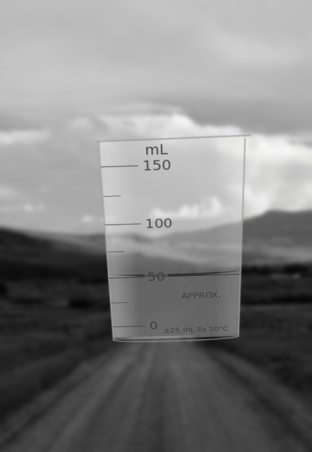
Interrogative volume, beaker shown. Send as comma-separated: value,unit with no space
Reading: 50,mL
